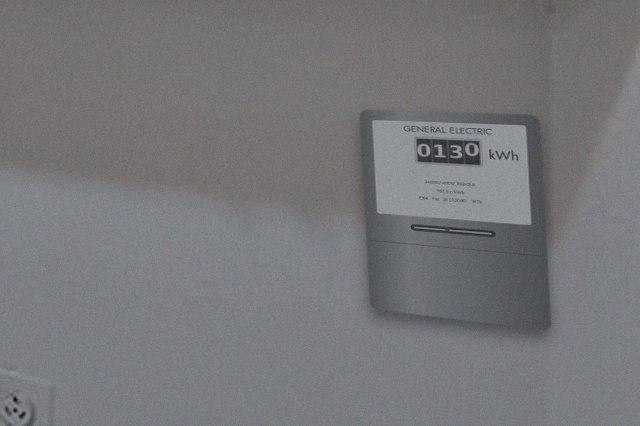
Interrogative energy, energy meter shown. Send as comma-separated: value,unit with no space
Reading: 130,kWh
